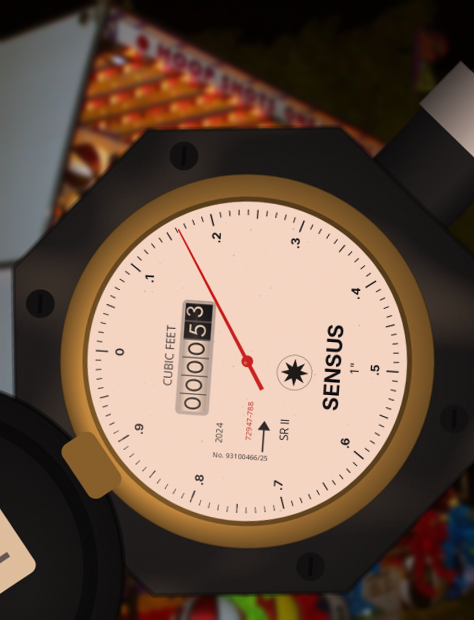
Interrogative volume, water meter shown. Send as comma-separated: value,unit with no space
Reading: 53.16,ft³
